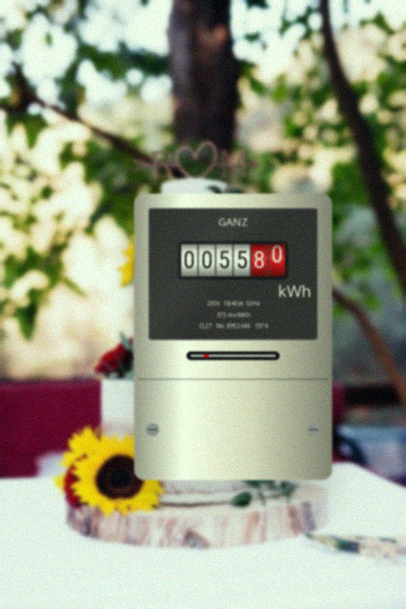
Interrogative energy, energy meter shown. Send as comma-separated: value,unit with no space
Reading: 55.80,kWh
